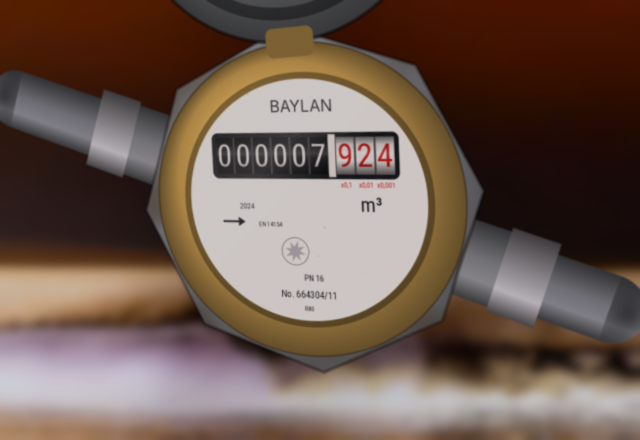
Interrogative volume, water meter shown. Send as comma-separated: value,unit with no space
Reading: 7.924,m³
